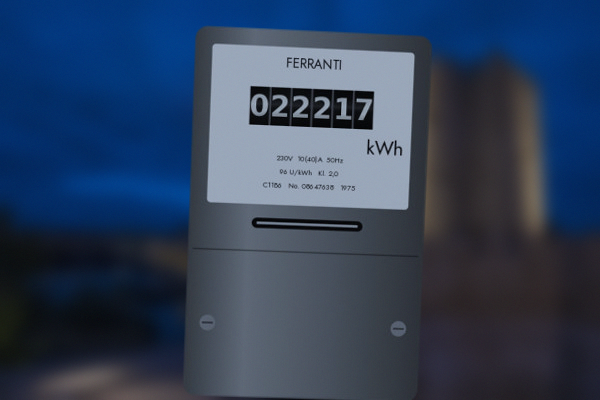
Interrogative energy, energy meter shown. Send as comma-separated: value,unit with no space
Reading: 22217,kWh
